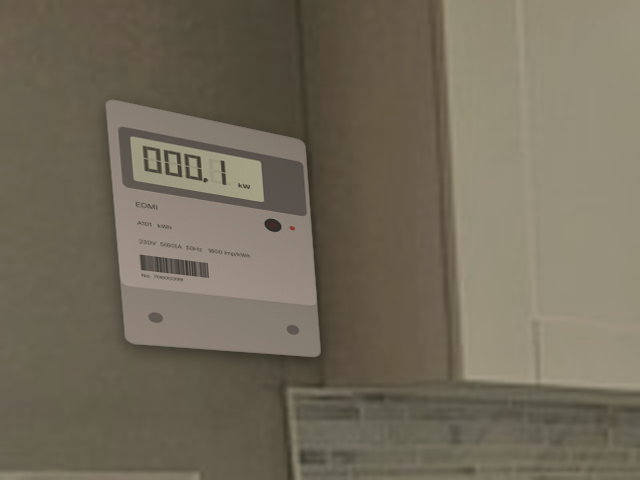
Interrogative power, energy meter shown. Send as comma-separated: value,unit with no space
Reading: 0.1,kW
